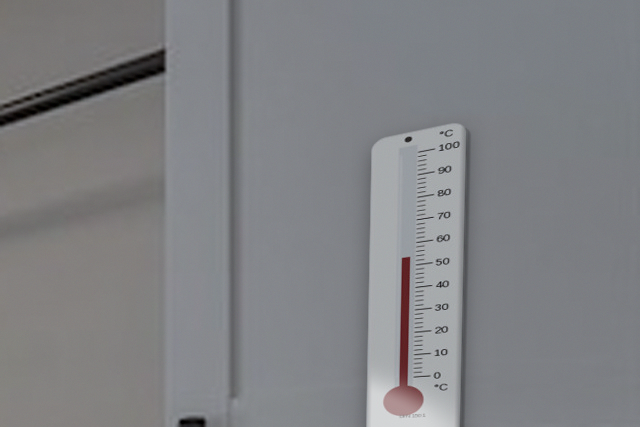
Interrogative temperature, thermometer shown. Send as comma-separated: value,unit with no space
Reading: 54,°C
